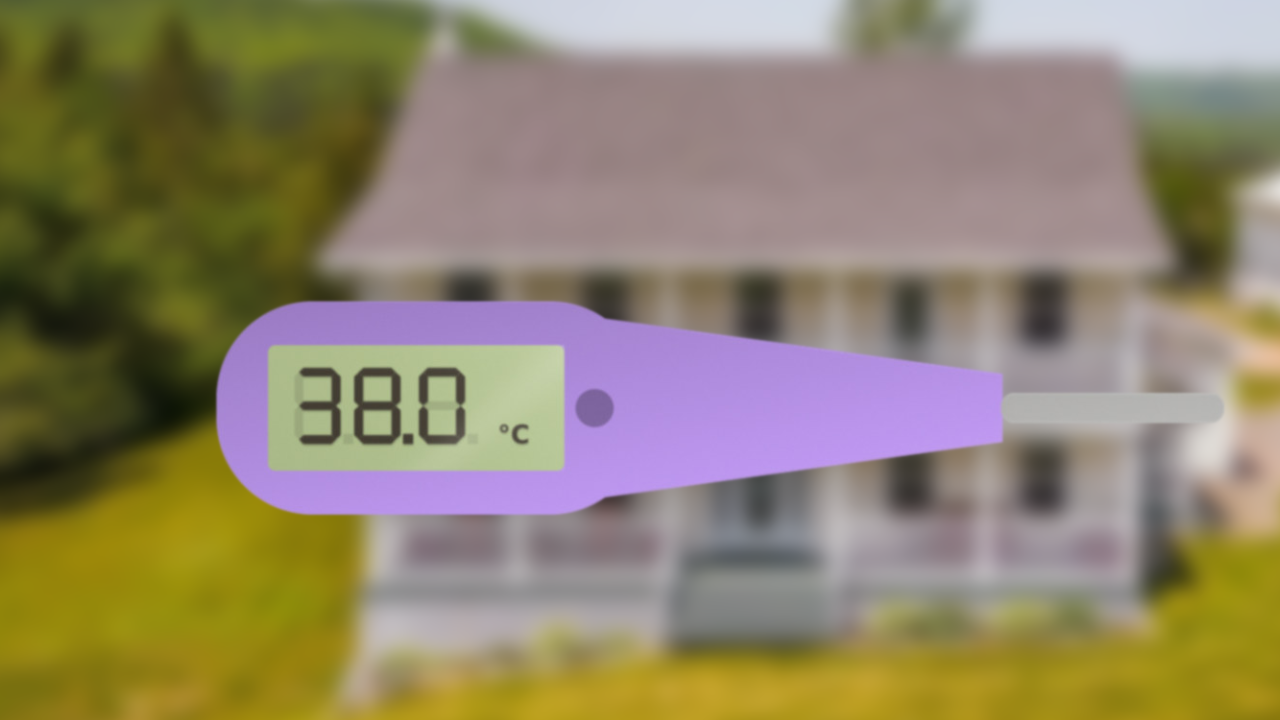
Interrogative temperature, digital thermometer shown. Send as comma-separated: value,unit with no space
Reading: 38.0,°C
